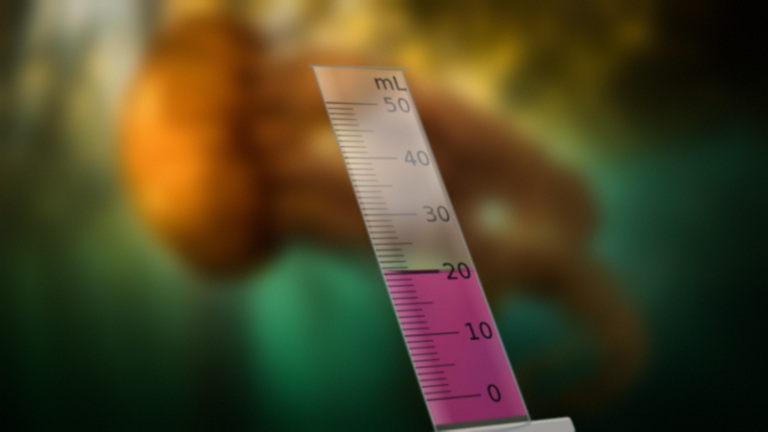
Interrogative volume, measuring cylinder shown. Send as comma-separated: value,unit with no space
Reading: 20,mL
